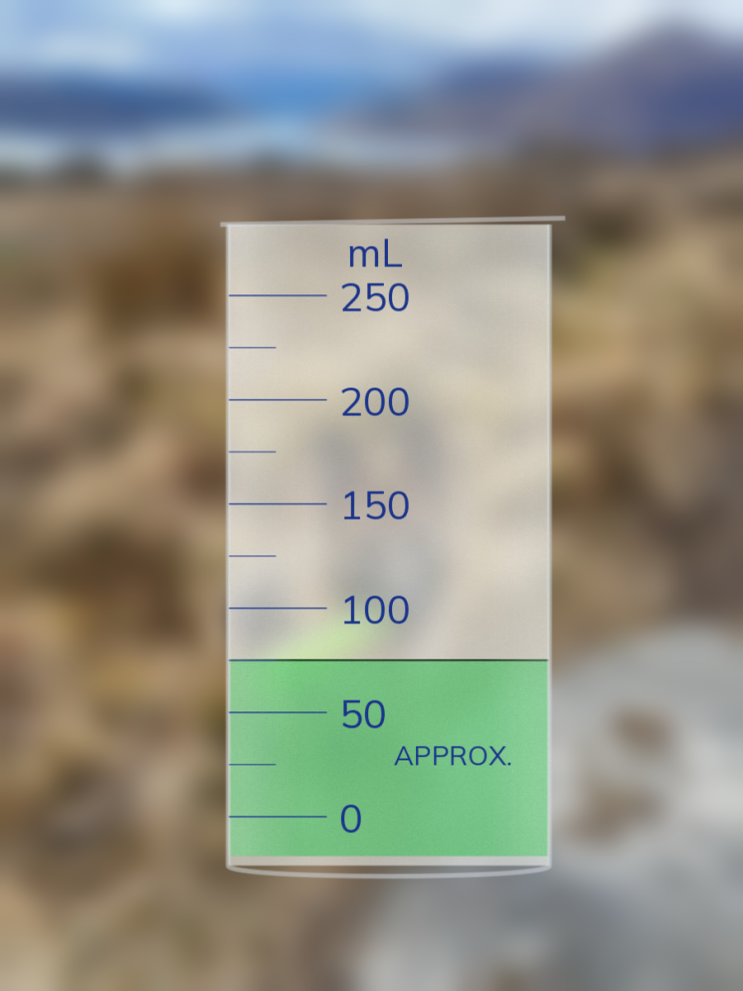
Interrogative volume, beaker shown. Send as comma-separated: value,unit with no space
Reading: 75,mL
